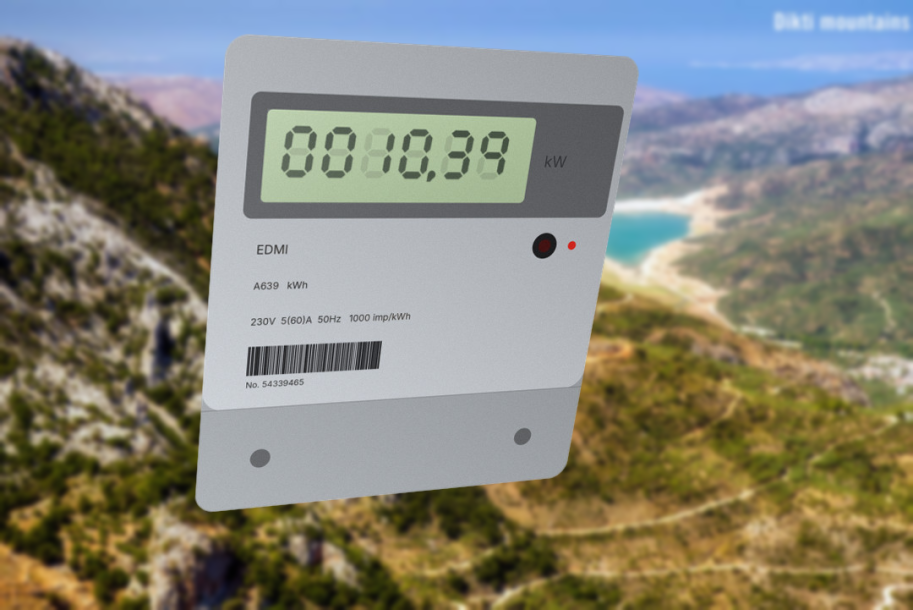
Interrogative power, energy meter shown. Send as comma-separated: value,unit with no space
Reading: 10.39,kW
